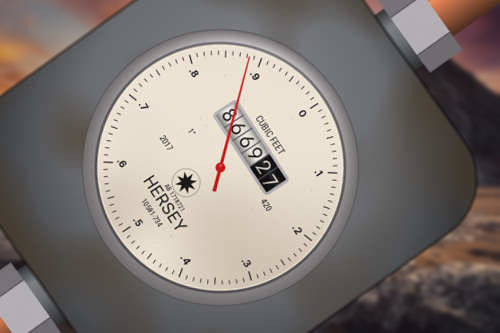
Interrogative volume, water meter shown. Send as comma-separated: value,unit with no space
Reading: 866926.88,ft³
